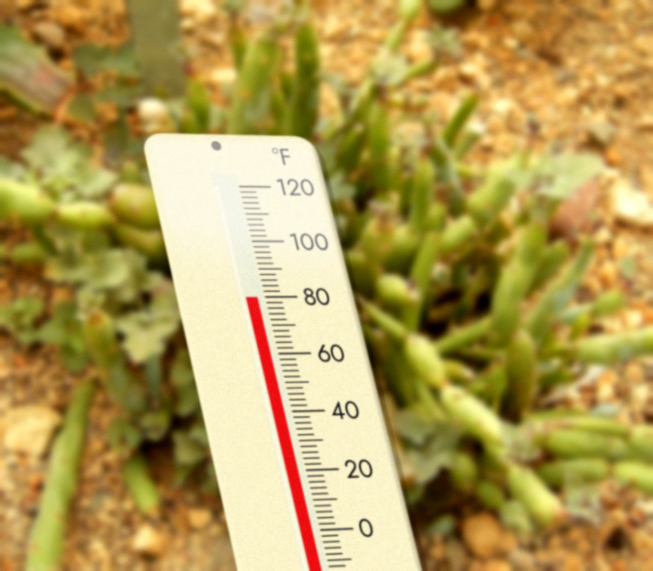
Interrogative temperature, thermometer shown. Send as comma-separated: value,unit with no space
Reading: 80,°F
